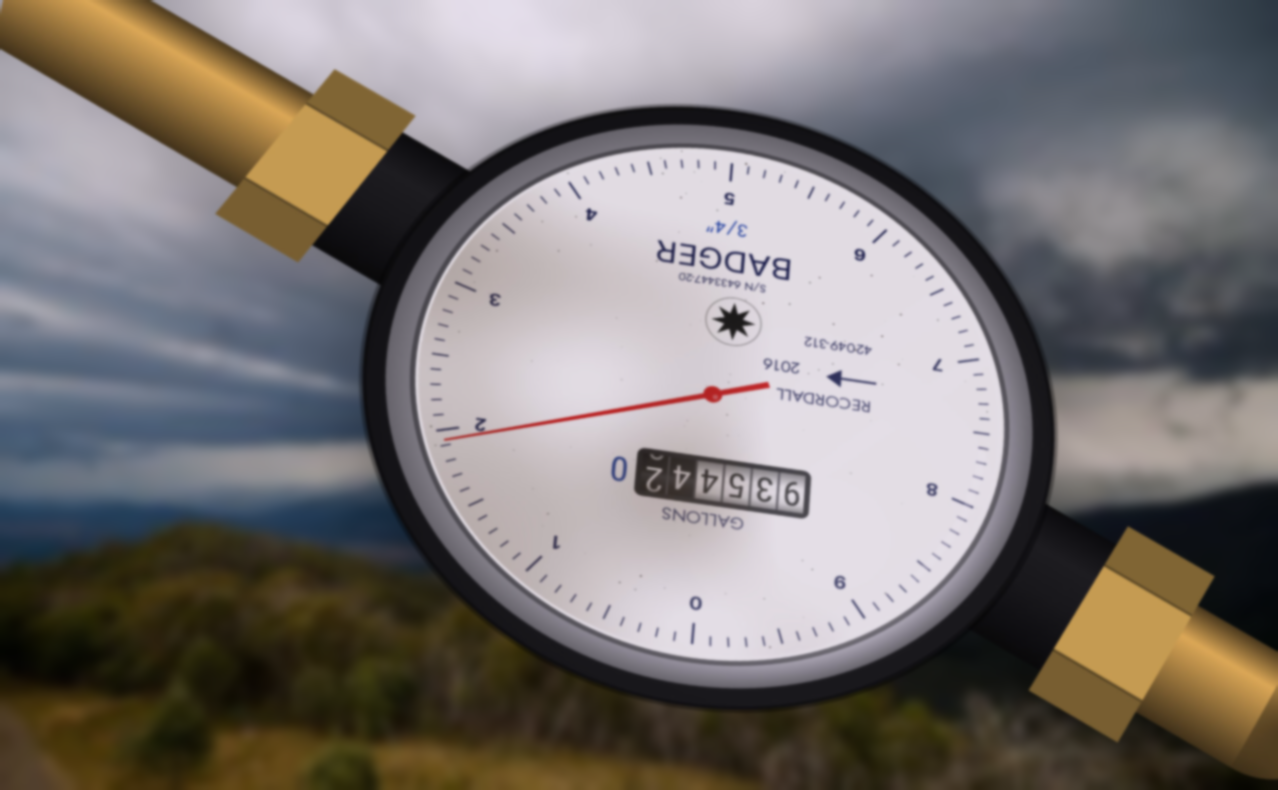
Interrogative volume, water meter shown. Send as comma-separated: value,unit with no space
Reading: 9354421.9,gal
